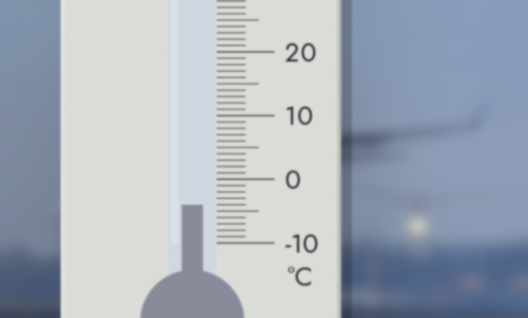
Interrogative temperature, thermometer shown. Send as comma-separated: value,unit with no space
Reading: -4,°C
